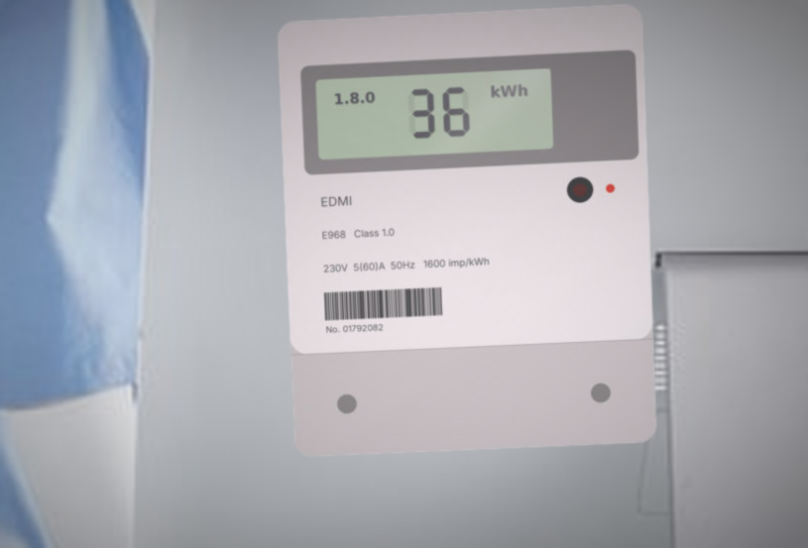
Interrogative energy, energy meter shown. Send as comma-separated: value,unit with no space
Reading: 36,kWh
